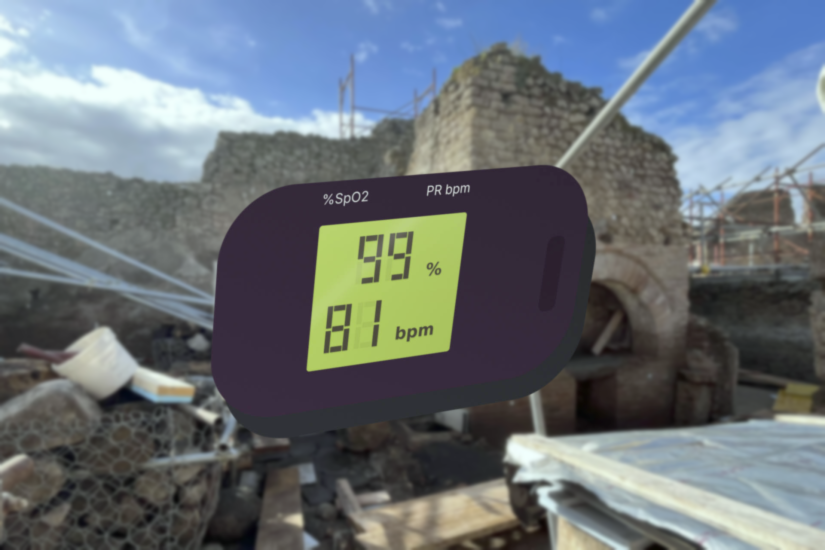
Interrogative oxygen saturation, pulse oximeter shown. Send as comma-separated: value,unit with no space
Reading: 99,%
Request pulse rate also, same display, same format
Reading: 81,bpm
